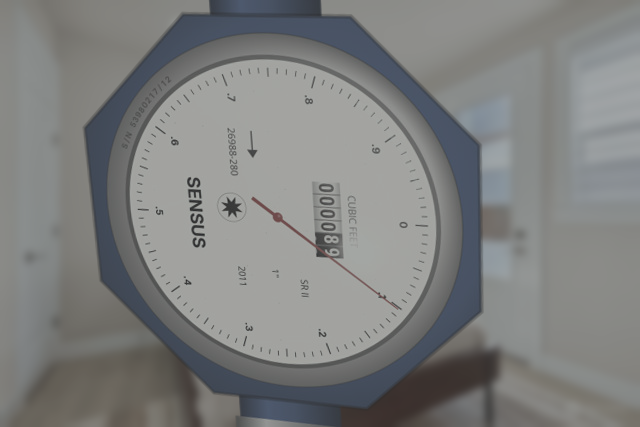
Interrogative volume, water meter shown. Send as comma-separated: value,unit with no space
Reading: 89.10,ft³
